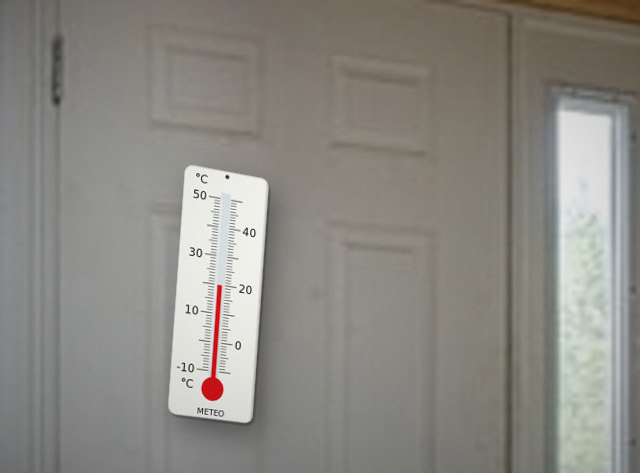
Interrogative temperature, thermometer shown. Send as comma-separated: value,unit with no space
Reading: 20,°C
